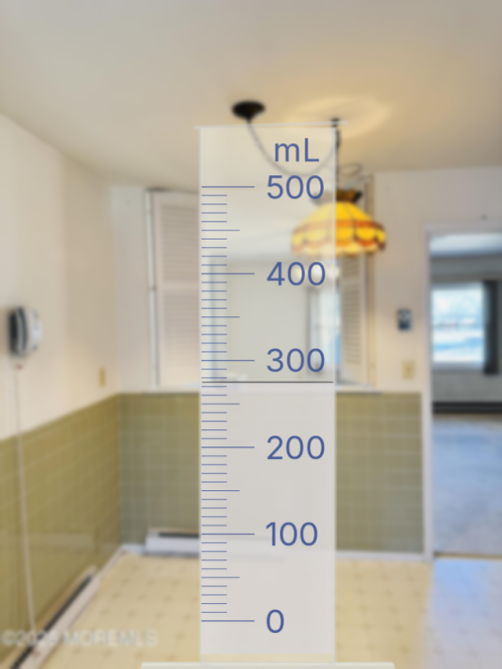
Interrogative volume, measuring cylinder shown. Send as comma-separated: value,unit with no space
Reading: 275,mL
